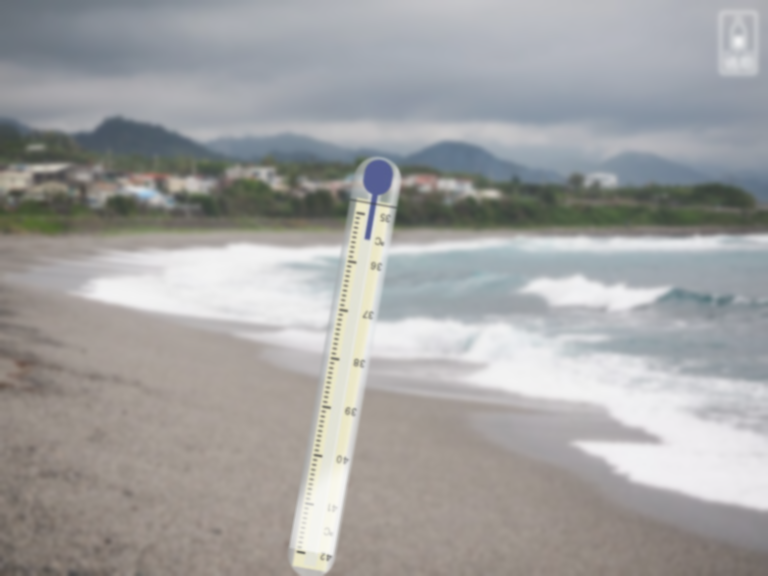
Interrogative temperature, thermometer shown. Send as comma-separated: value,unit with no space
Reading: 35.5,°C
